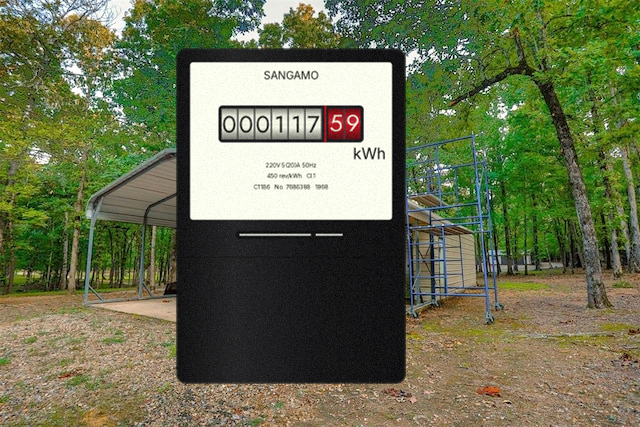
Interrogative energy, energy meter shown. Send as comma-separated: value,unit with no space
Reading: 117.59,kWh
